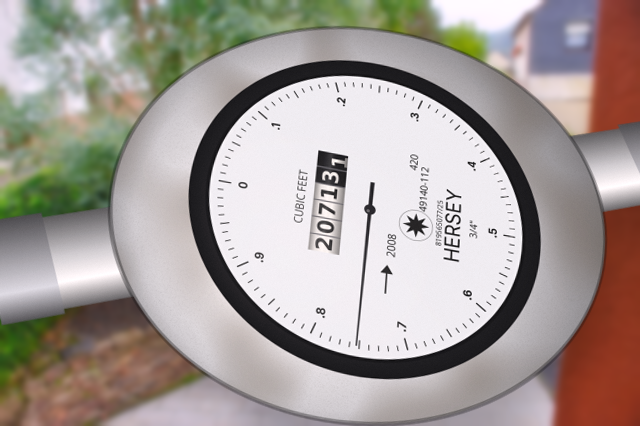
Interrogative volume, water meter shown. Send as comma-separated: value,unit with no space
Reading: 207130.75,ft³
